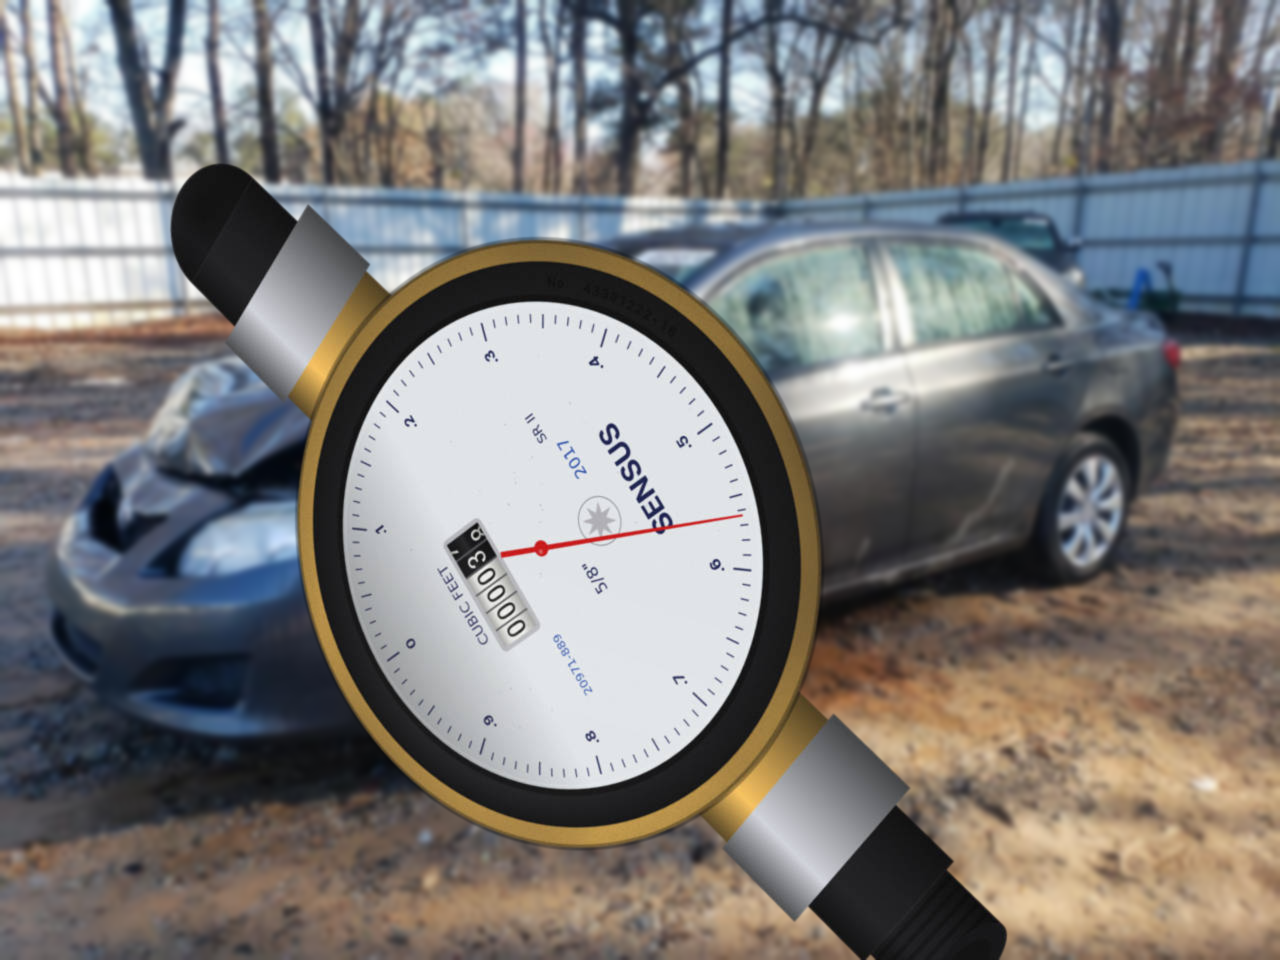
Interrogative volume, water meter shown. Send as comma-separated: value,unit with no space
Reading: 37.56,ft³
